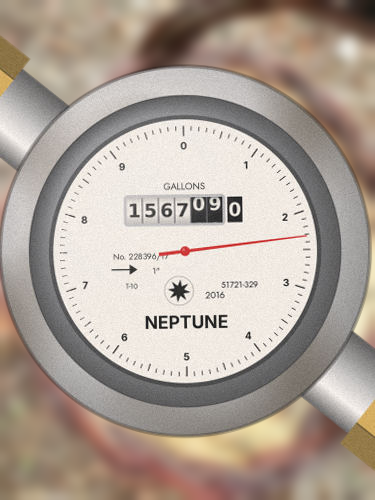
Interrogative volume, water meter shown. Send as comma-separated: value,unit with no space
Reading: 1567092.3,gal
